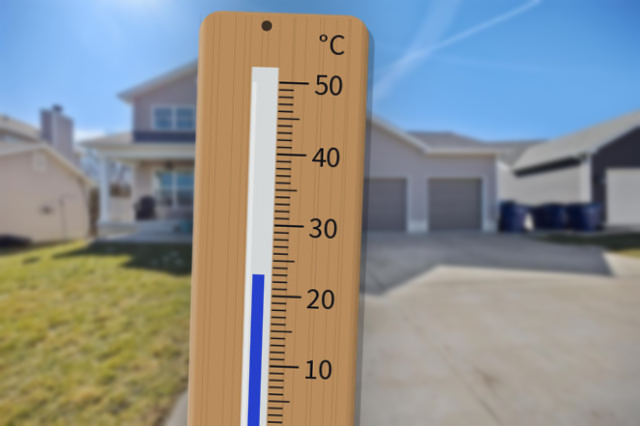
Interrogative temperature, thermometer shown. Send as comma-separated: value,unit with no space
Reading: 23,°C
